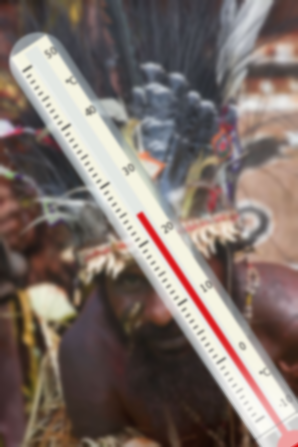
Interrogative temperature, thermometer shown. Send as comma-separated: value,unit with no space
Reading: 24,°C
